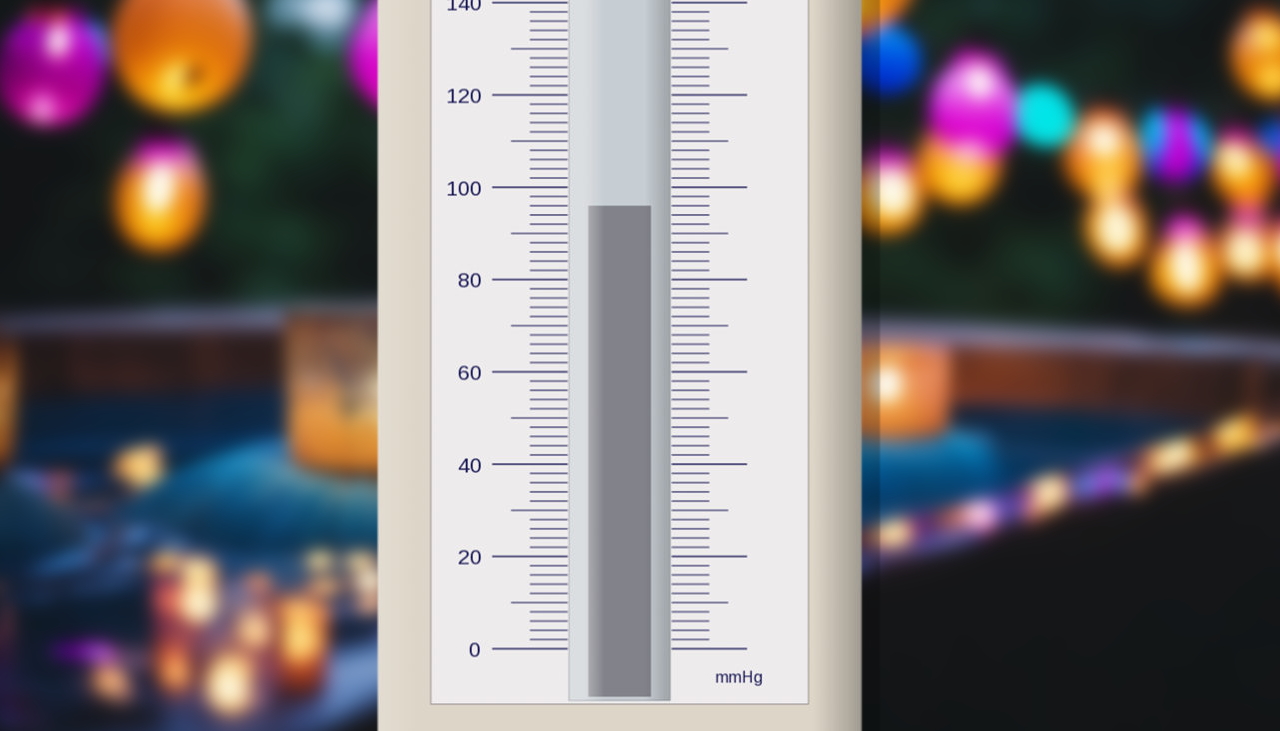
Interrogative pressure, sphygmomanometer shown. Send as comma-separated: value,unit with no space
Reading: 96,mmHg
